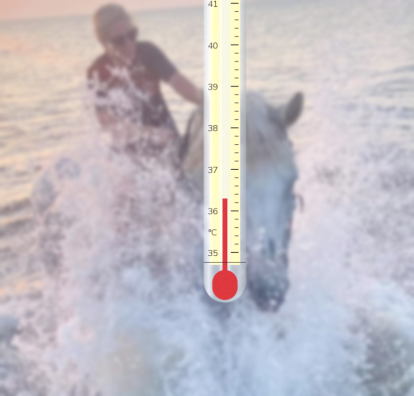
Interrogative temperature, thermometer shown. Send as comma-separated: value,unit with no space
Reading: 36.3,°C
